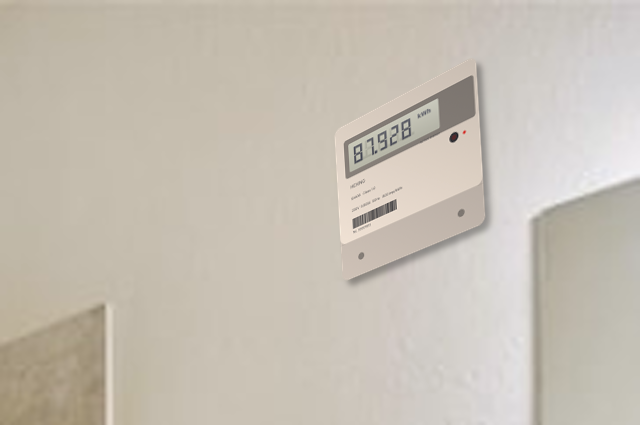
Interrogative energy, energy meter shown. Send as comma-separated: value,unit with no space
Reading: 87.928,kWh
